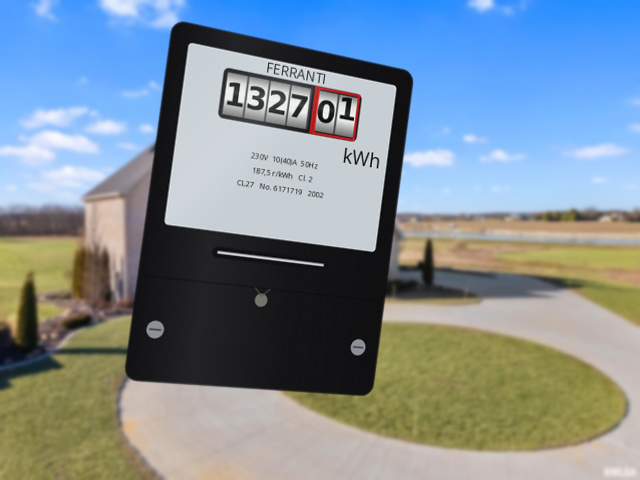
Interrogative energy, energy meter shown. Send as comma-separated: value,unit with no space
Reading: 1327.01,kWh
